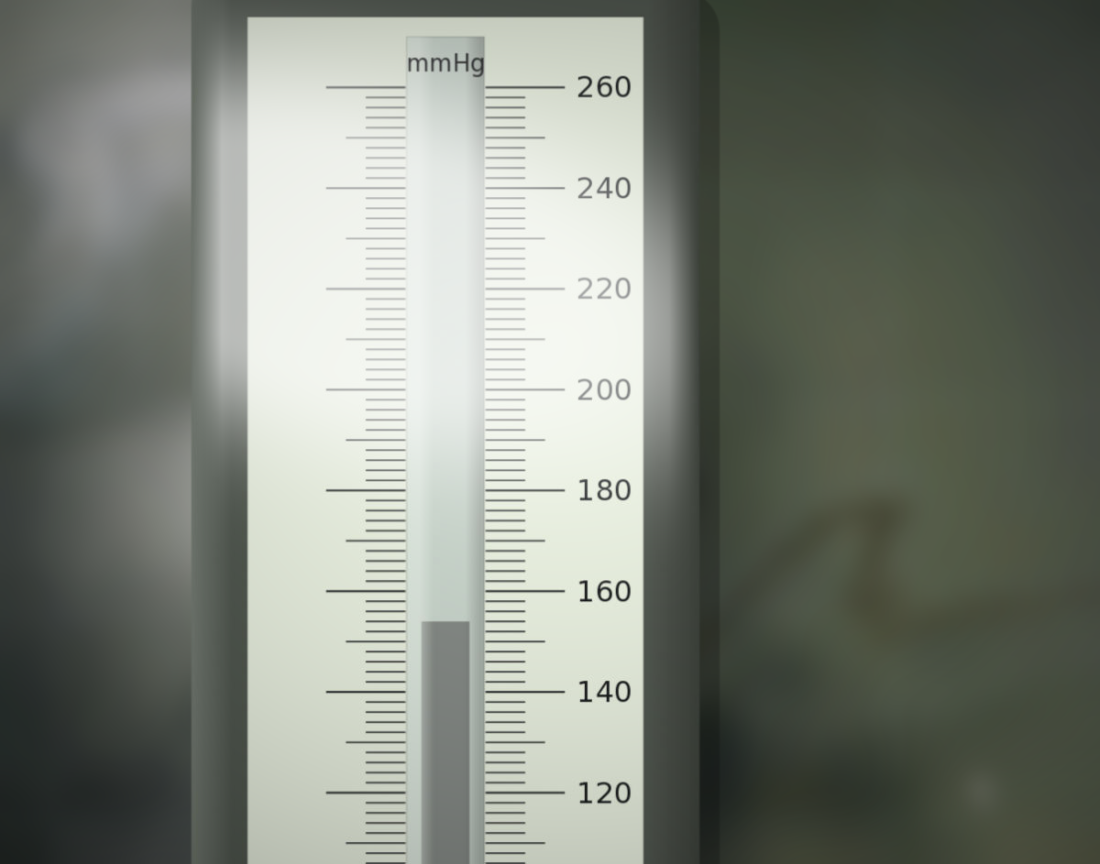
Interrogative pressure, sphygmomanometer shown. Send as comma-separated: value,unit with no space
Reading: 154,mmHg
